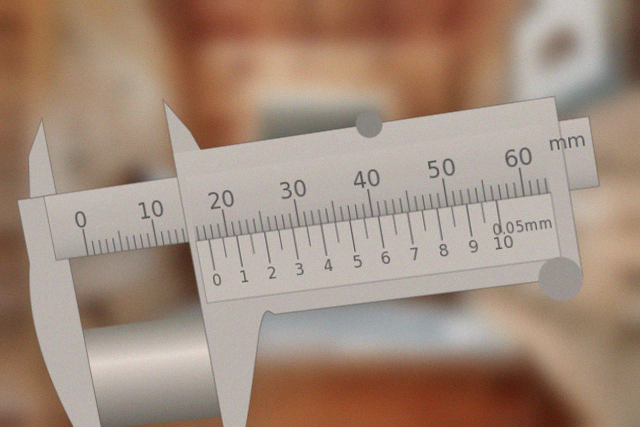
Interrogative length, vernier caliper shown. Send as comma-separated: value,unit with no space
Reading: 17.4,mm
